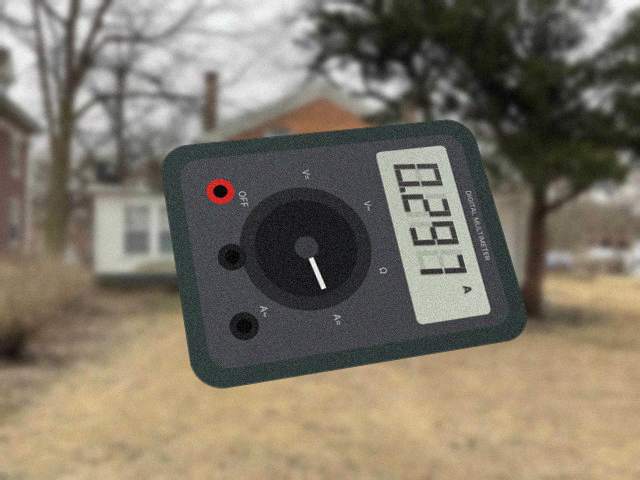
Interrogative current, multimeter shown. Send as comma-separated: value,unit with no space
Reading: 0.297,A
